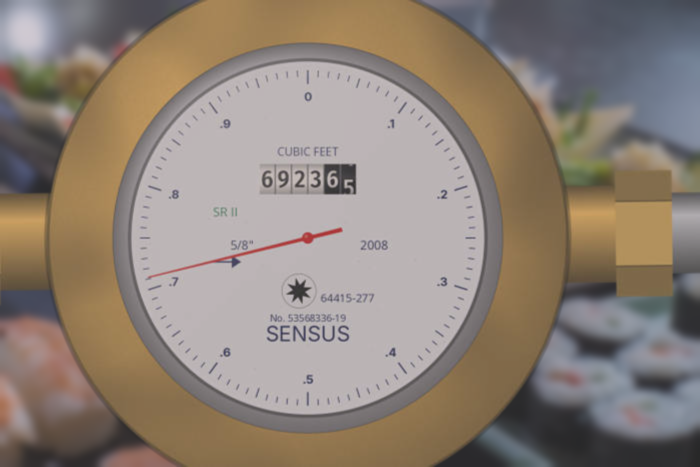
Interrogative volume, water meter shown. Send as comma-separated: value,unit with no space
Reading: 692364.71,ft³
